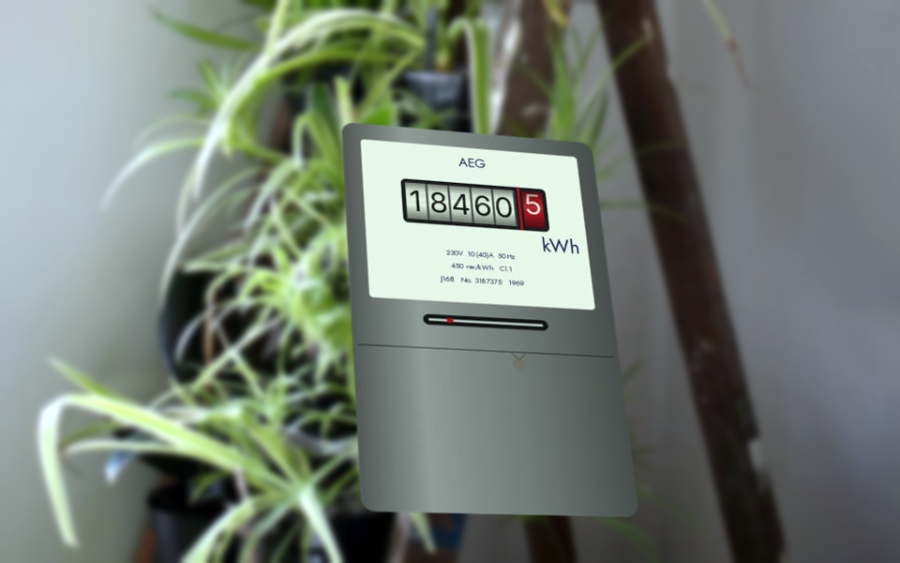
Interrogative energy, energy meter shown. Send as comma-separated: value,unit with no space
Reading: 18460.5,kWh
